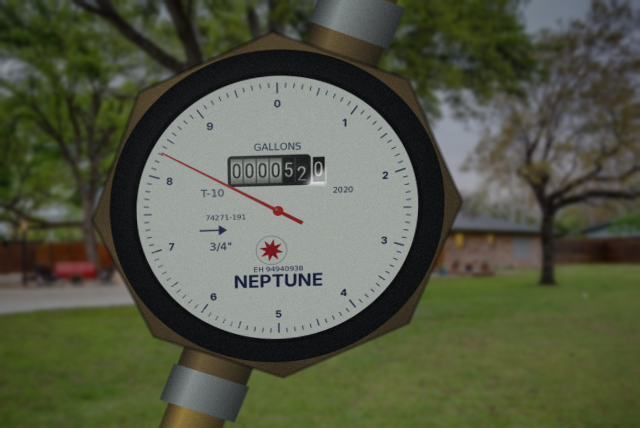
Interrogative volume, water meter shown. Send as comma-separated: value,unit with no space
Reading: 518.3,gal
